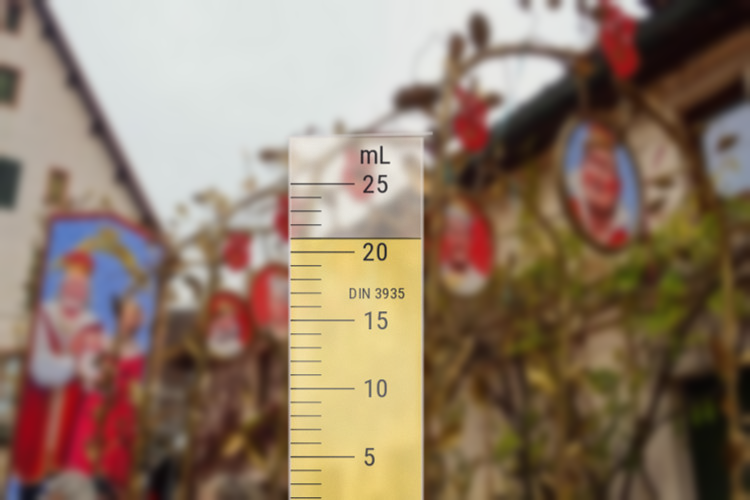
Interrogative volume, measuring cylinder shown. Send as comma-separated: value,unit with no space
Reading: 21,mL
